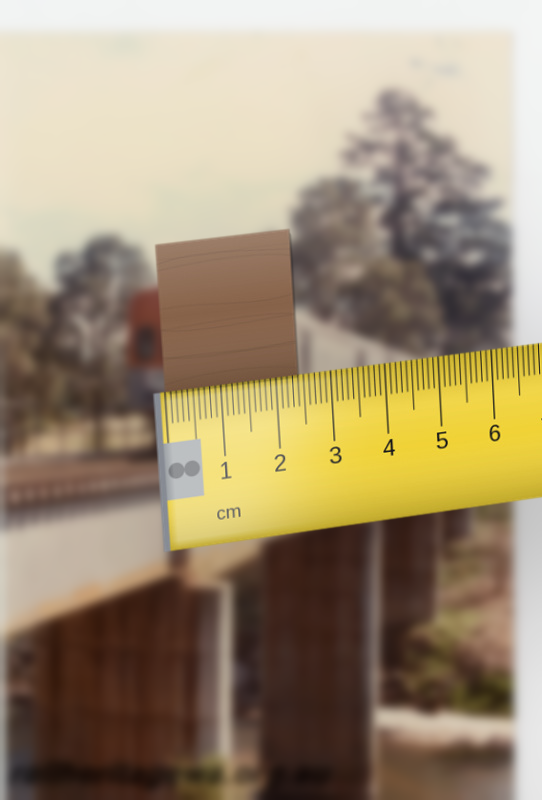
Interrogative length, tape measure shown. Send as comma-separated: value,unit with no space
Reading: 2.4,cm
